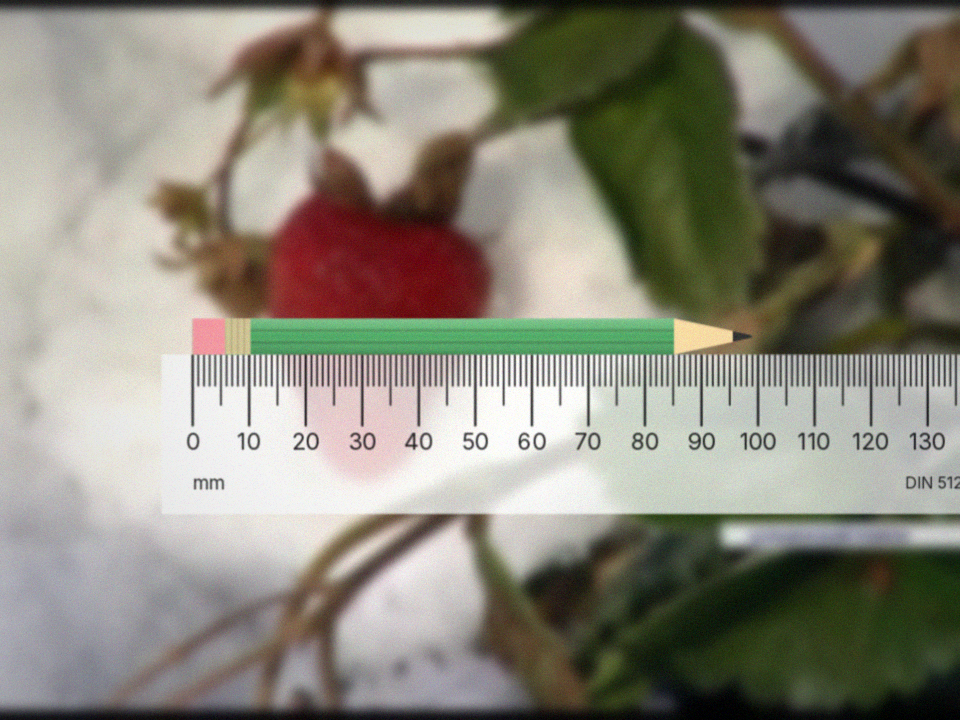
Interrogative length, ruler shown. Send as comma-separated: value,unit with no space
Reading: 99,mm
